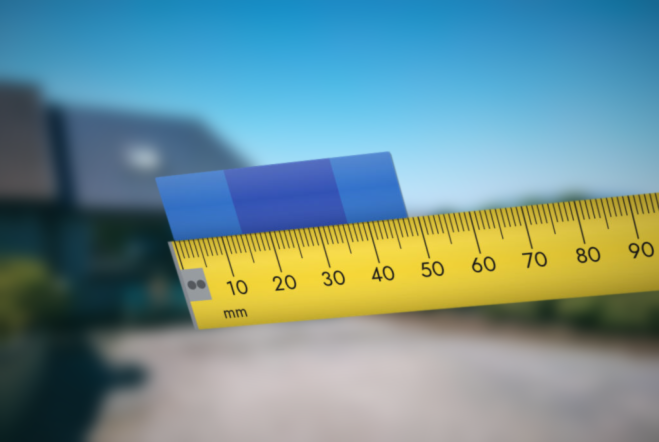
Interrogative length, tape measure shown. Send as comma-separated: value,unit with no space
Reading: 48,mm
